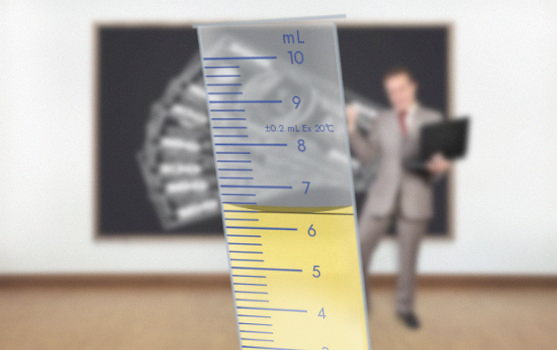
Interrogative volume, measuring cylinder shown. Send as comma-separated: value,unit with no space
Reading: 6.4,mL
